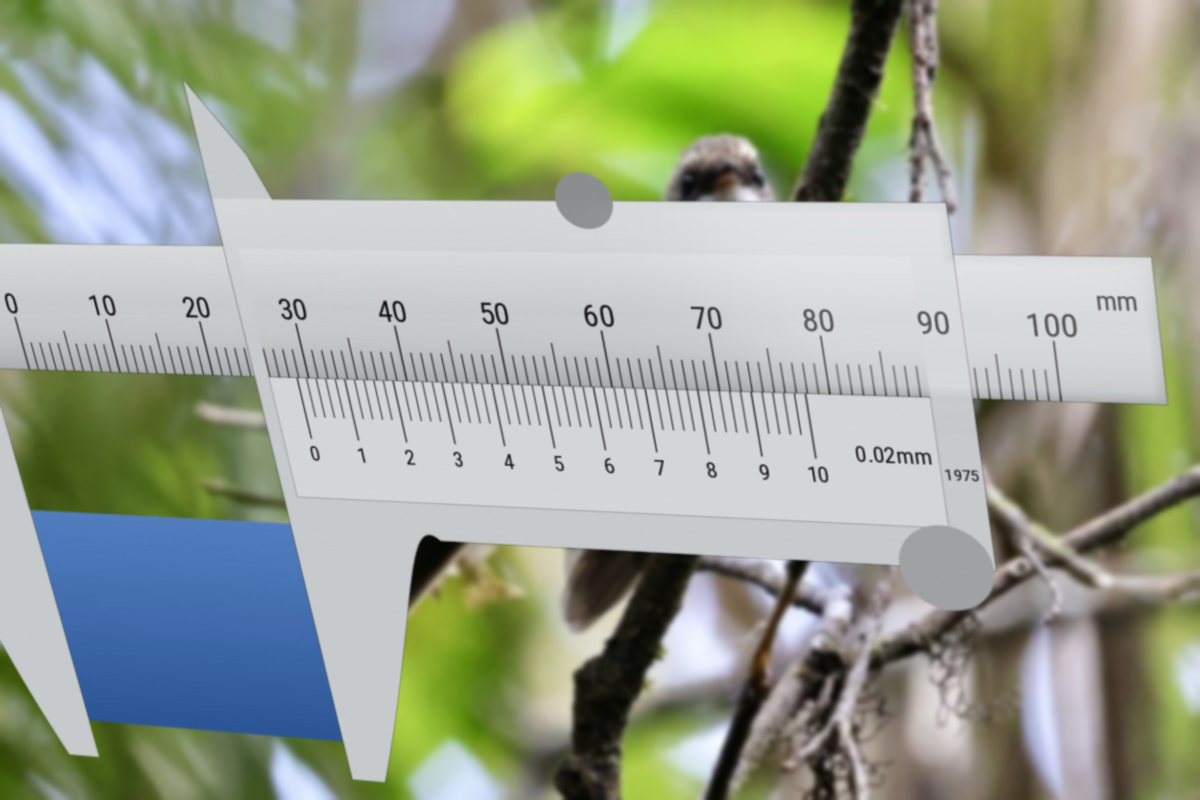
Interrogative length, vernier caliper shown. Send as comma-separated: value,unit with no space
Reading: 28.8,mm
